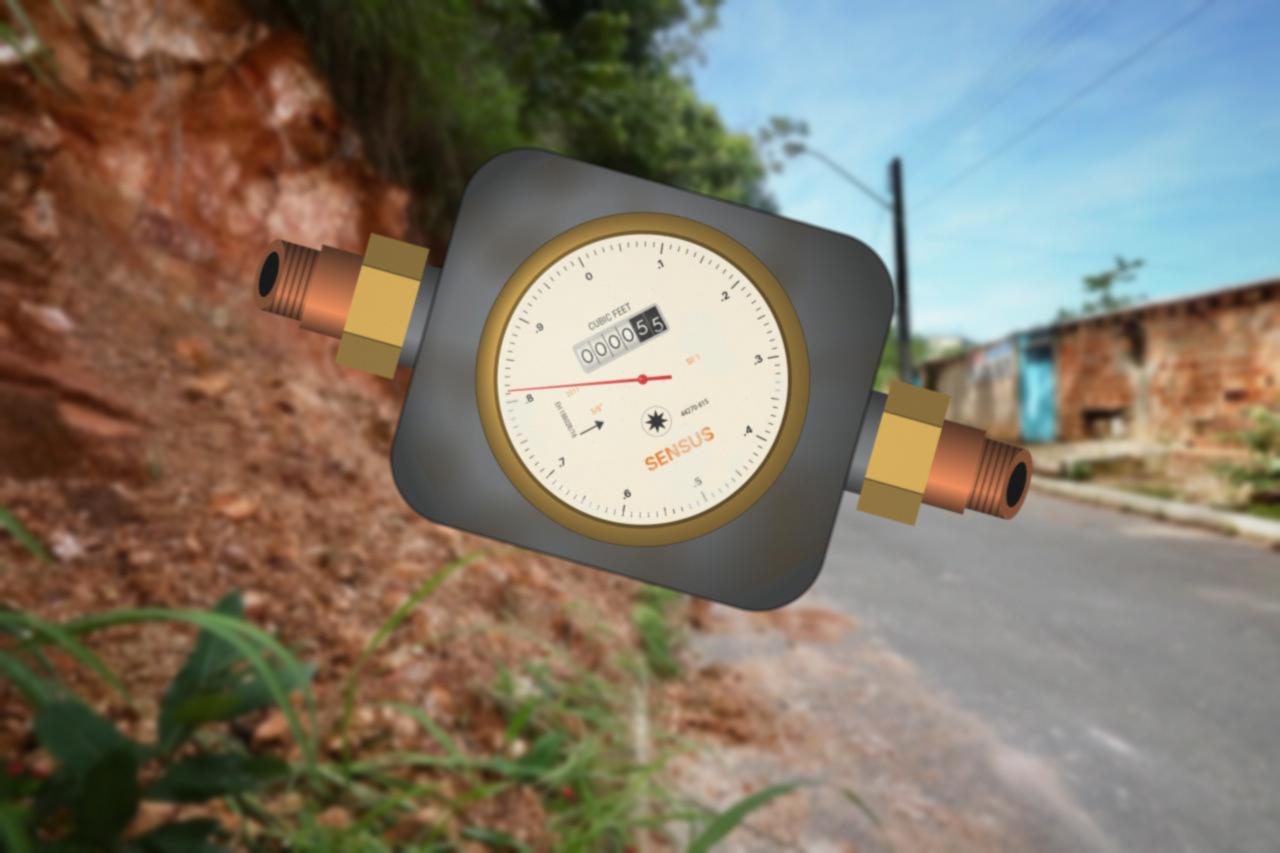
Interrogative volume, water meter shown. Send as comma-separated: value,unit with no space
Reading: 54.81,ft³
